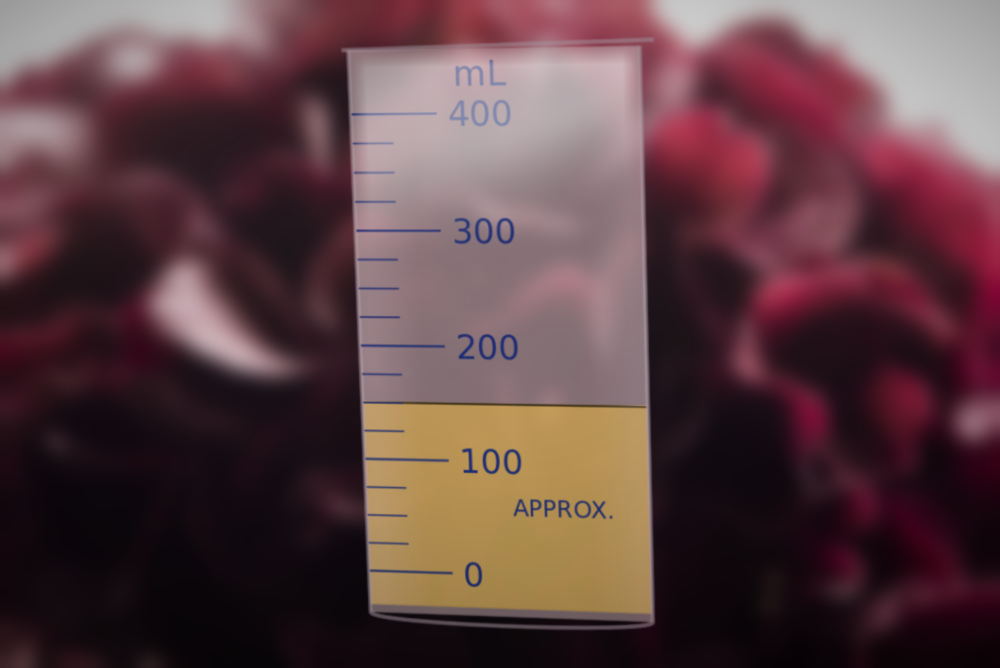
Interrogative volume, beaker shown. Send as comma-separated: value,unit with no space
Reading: 150,mL
